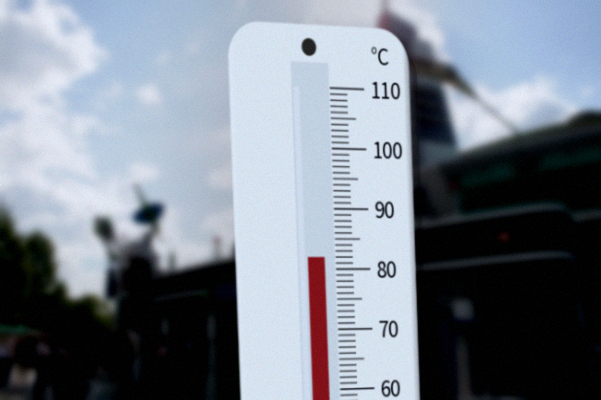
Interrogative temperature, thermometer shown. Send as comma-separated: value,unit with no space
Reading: 82,°C
